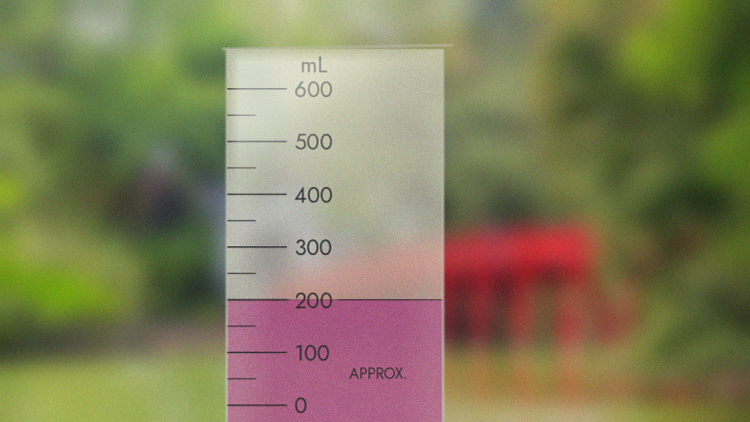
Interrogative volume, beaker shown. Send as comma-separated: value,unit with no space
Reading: 200,mL
